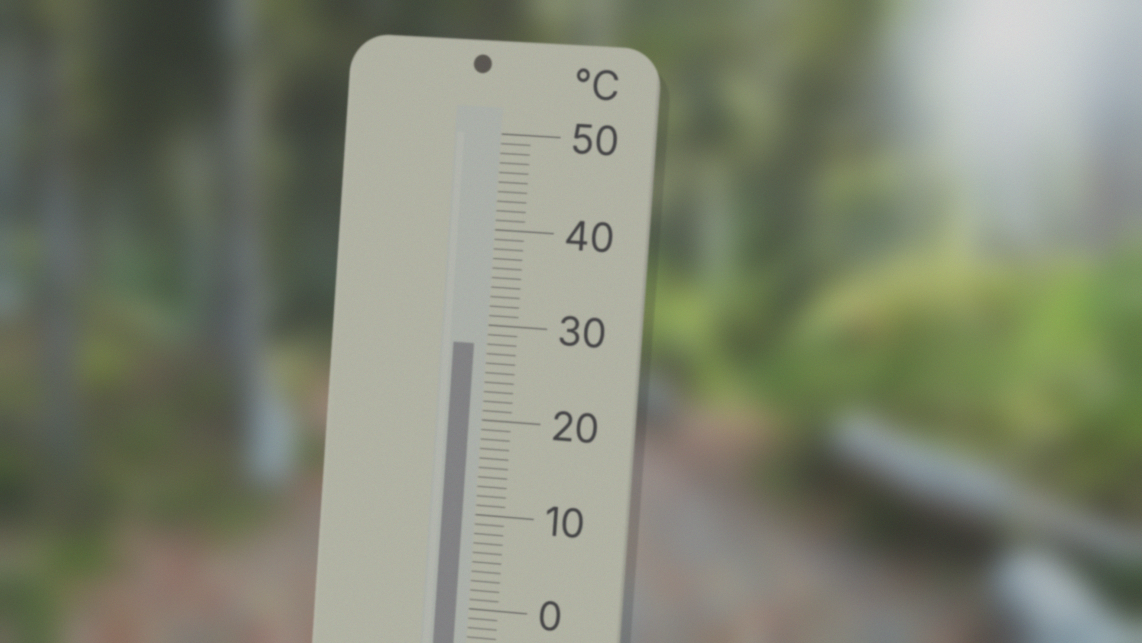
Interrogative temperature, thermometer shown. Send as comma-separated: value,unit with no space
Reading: 28,°C
